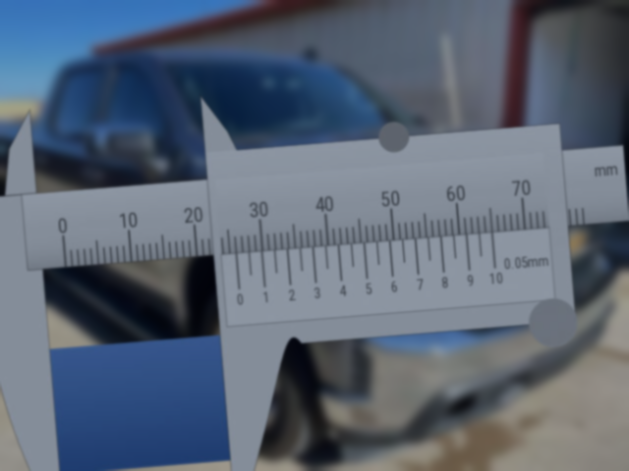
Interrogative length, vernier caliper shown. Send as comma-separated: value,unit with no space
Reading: 26.0,mm
